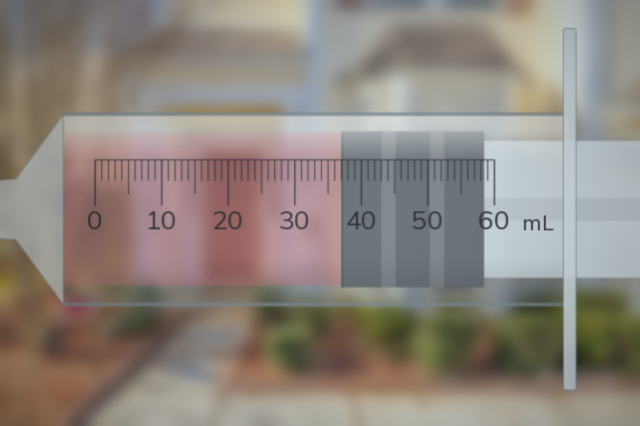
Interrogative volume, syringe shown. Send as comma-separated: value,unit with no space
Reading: 37,mL
